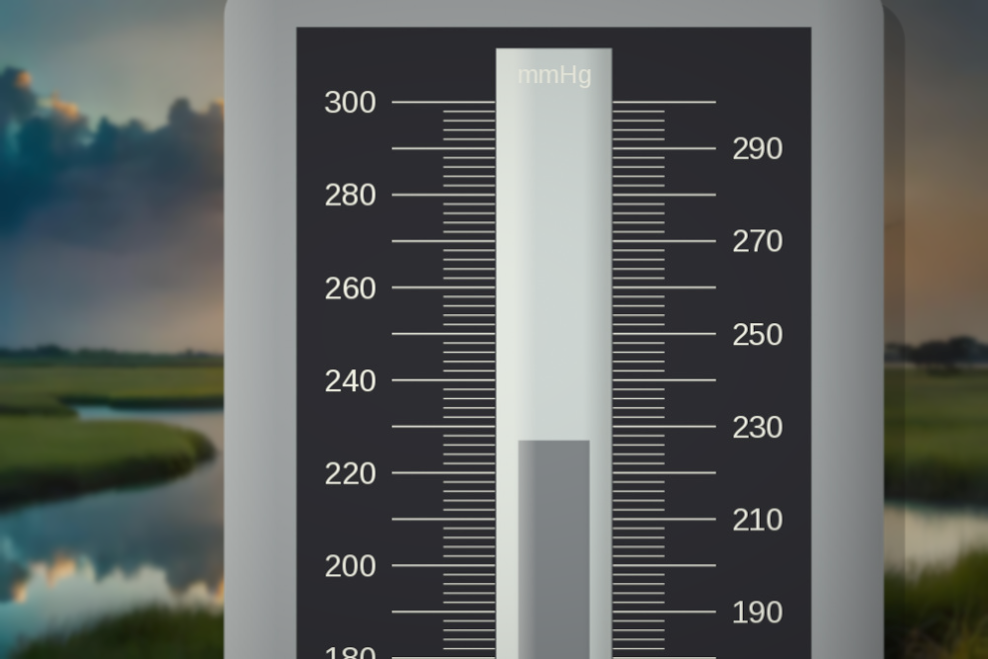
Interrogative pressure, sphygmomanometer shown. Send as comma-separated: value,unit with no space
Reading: 227,mmHg
